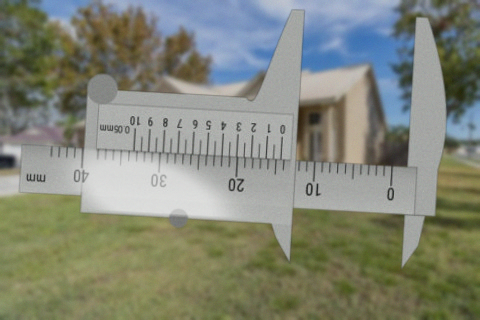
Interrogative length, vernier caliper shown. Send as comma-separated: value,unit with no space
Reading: 14.4,mm
